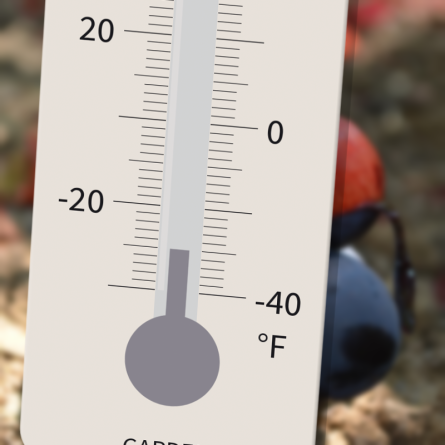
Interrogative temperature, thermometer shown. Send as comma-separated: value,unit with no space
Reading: -30,°F
